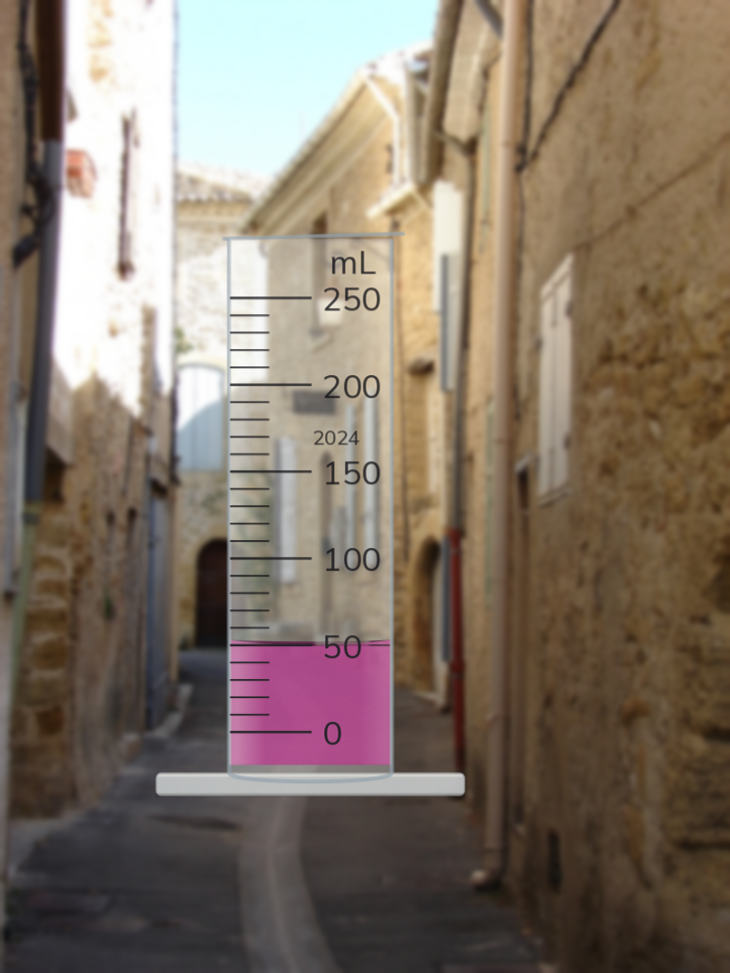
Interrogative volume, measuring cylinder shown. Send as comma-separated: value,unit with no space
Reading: 50,mL
